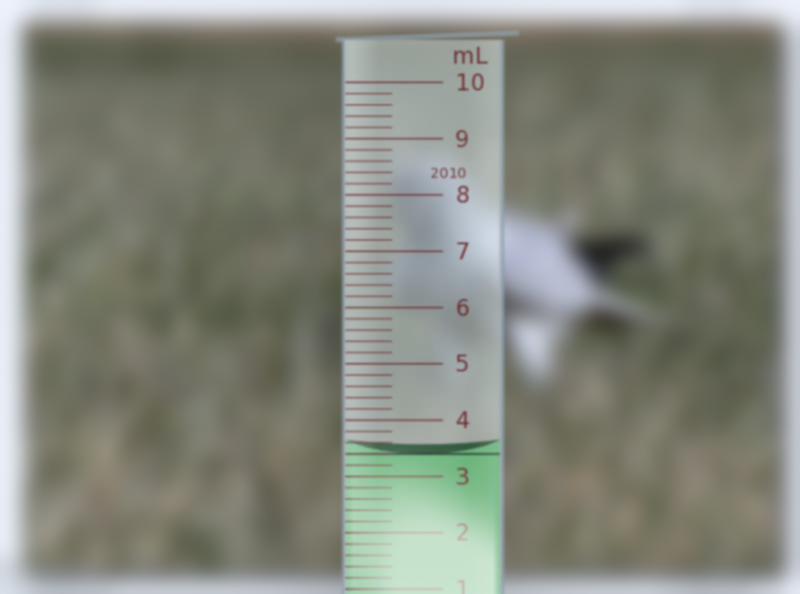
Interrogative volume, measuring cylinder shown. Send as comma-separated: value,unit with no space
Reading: 3.4,mL
